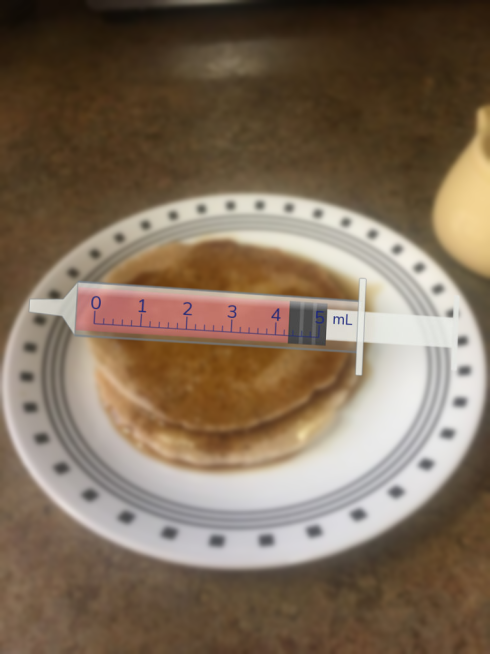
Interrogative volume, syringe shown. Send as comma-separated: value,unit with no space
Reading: 4.3,mL
